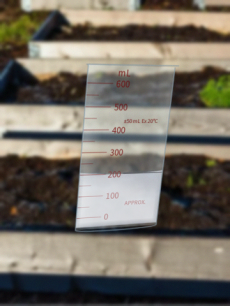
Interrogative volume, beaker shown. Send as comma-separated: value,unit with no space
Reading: 200,mL
